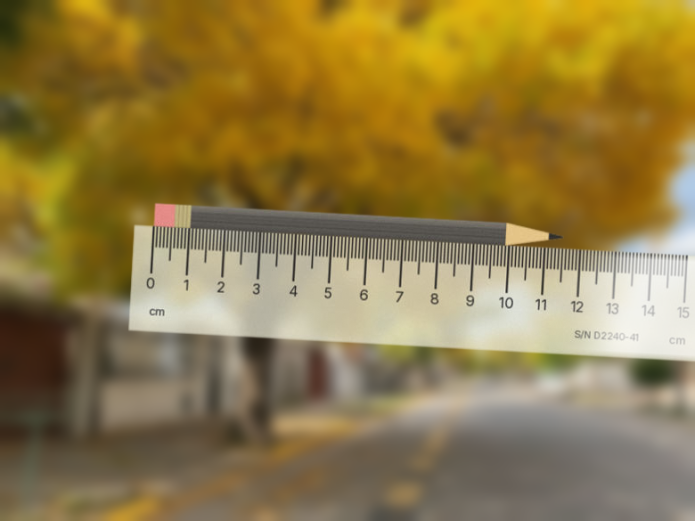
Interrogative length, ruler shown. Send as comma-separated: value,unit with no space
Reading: 11.5,cm
